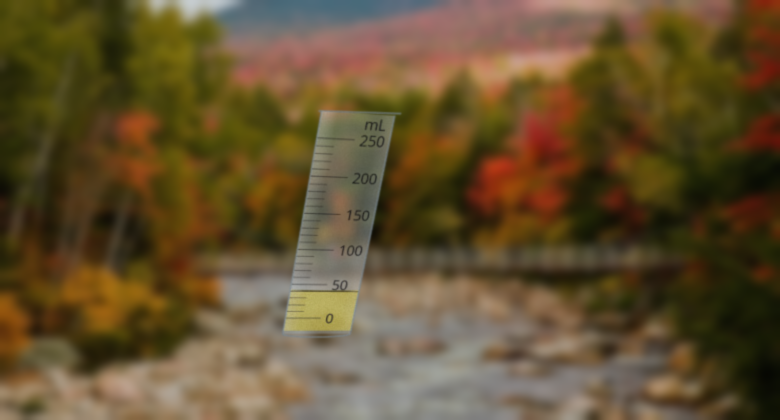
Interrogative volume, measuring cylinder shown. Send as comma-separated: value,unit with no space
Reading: 40,mL
